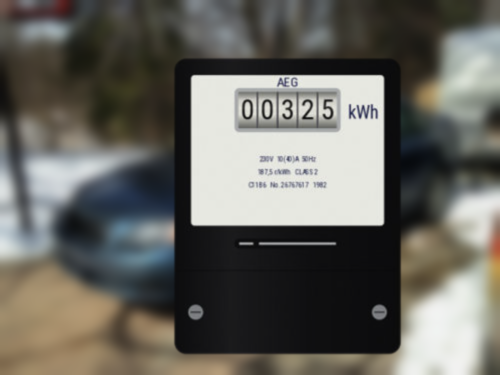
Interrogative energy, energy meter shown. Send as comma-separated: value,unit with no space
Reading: 325,kWh
